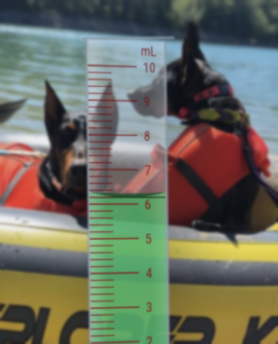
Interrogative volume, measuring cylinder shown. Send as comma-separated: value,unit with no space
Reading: 6.2,mL
